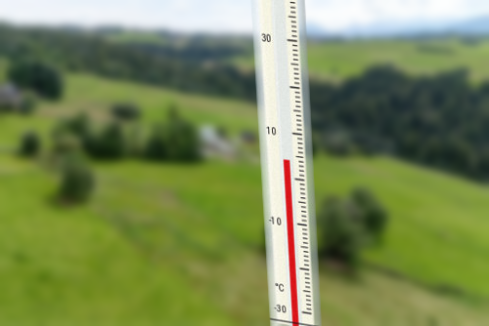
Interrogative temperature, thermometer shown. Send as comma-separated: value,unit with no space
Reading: 4,°C
